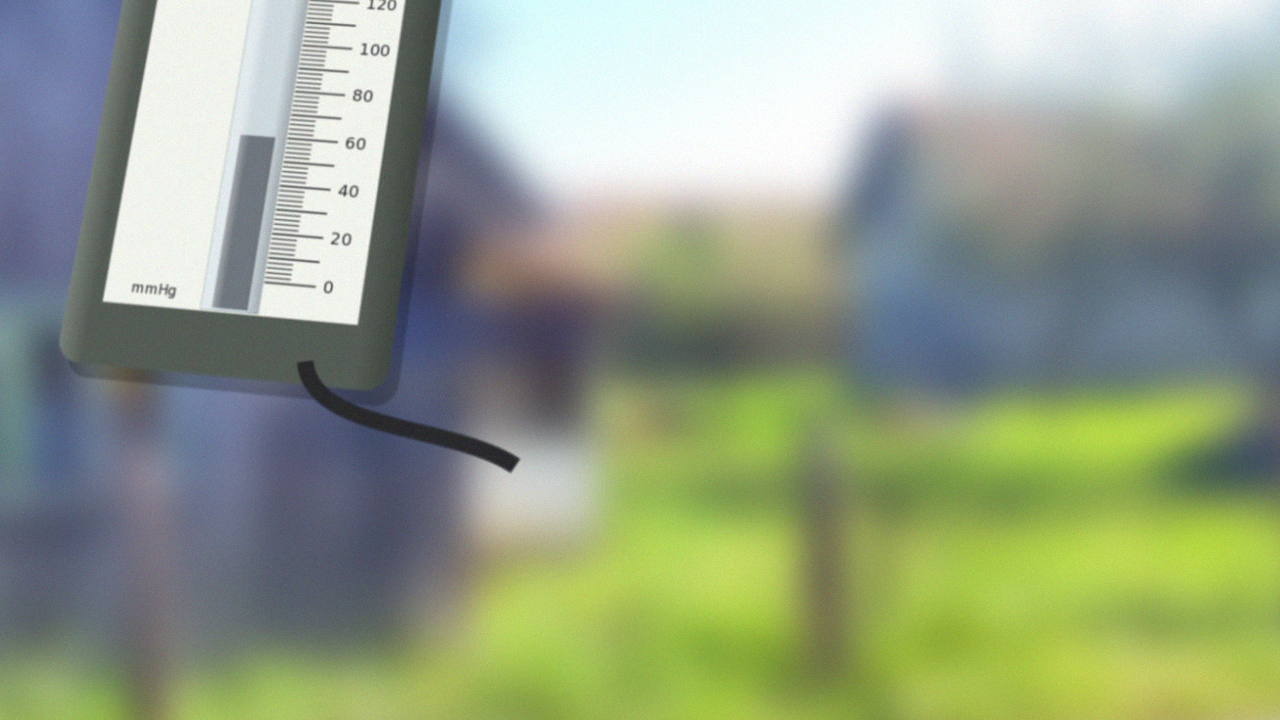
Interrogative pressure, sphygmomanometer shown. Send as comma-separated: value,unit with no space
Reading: 60,mmHg
